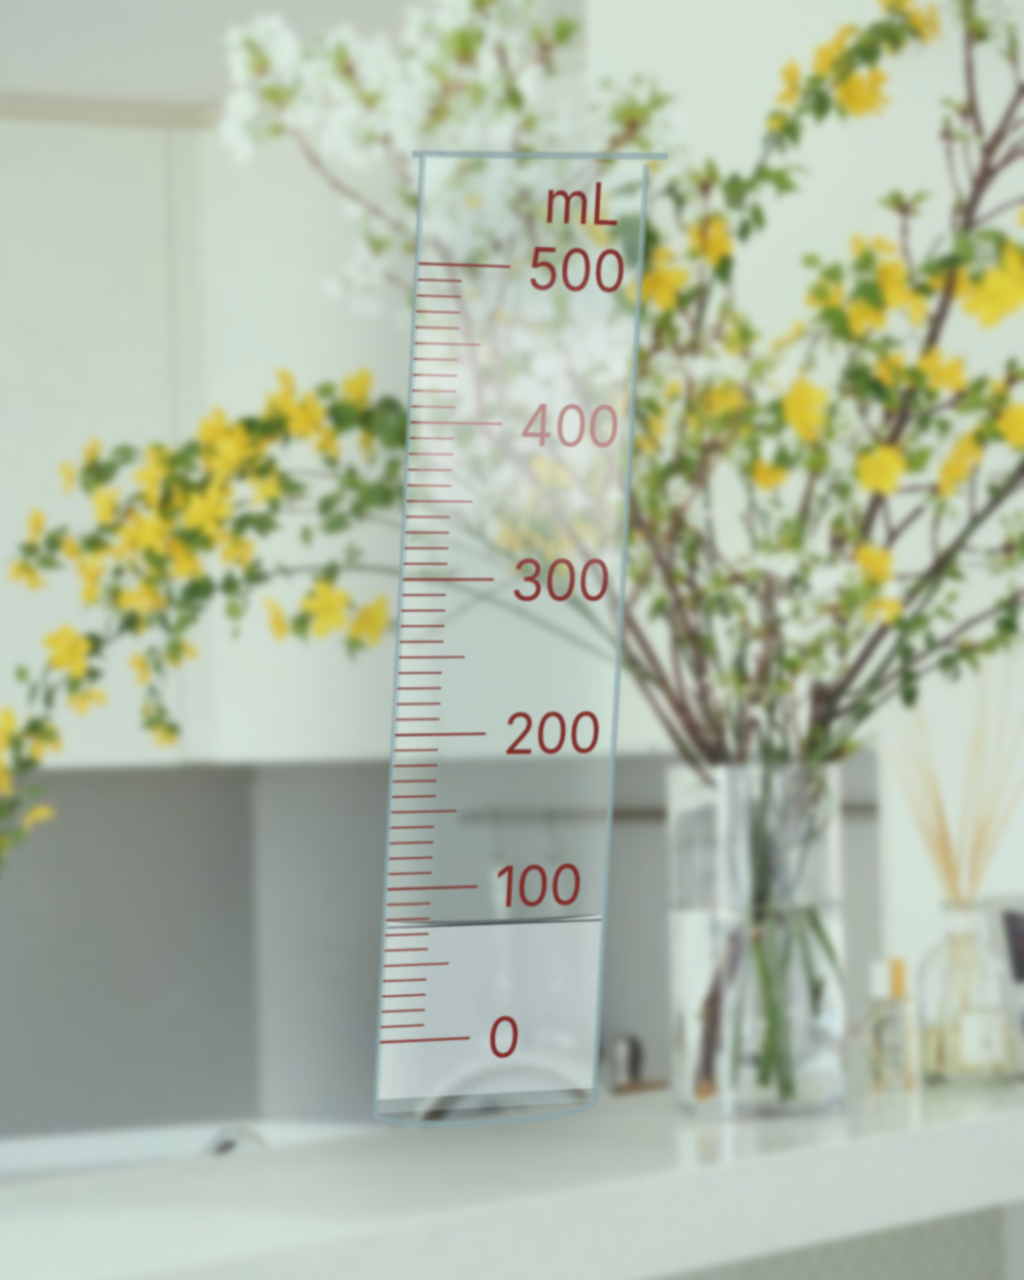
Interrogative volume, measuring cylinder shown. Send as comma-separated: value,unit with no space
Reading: 75,mL
